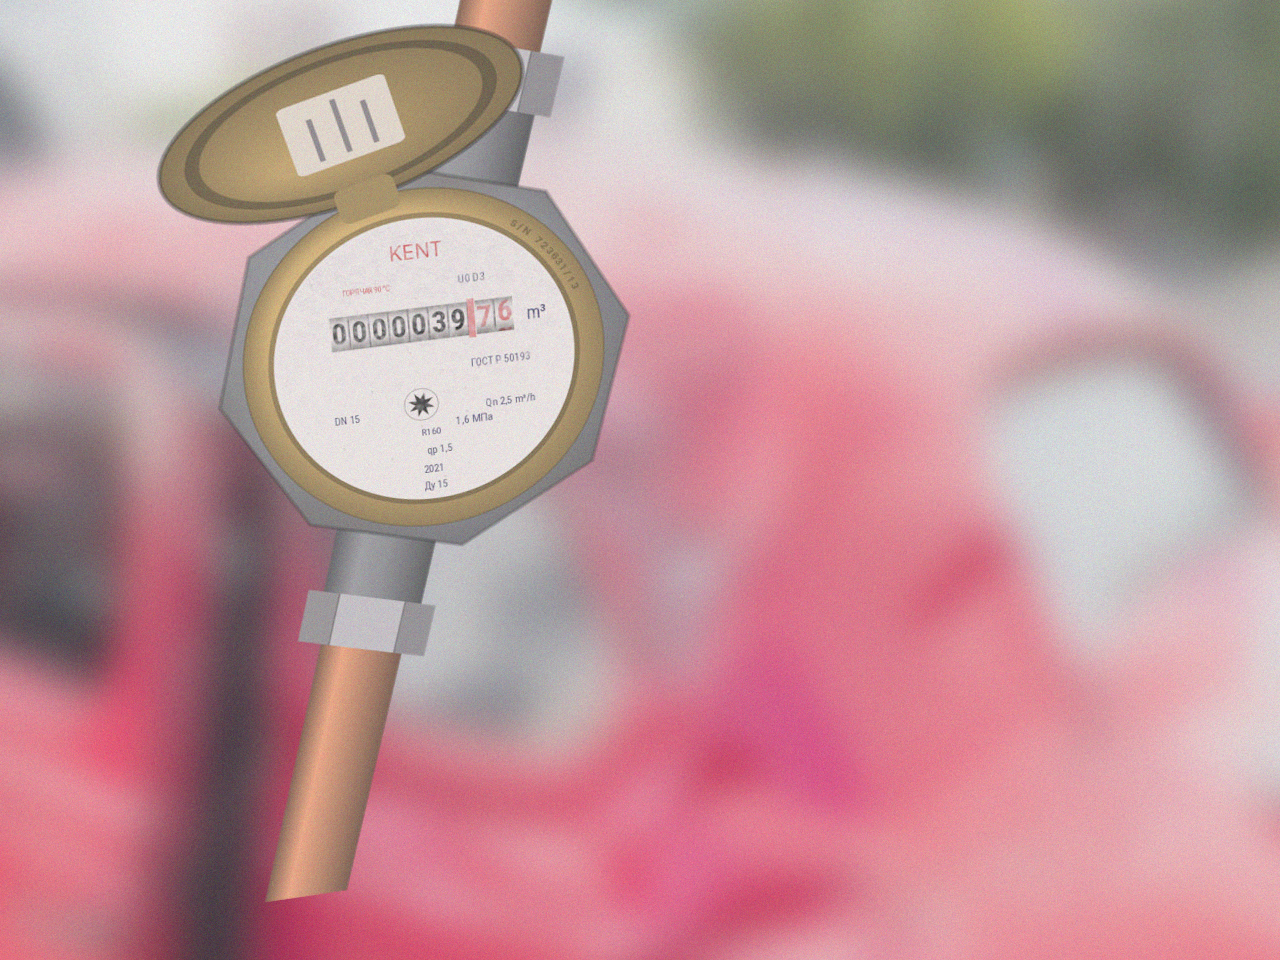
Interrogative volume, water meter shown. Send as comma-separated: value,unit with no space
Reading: 39.76,m³
